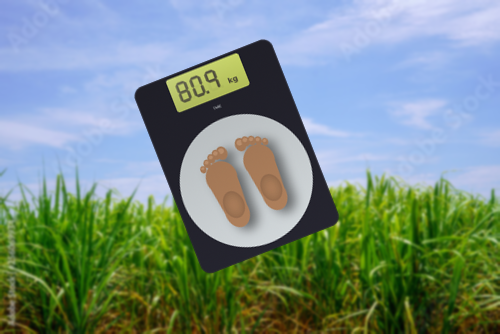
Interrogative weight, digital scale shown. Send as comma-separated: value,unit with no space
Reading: 80.9,kg
